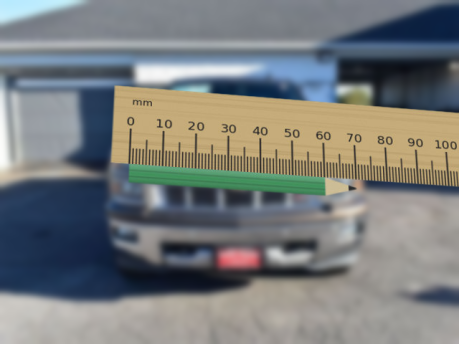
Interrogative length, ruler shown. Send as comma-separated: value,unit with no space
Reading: 70,mm
